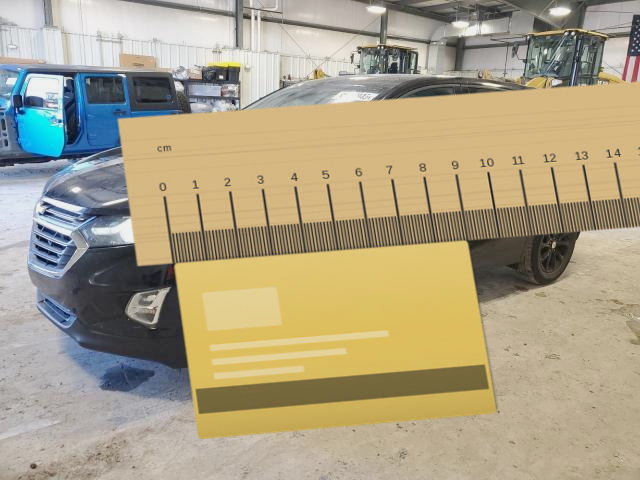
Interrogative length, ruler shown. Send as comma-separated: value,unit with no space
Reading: 9,cm
